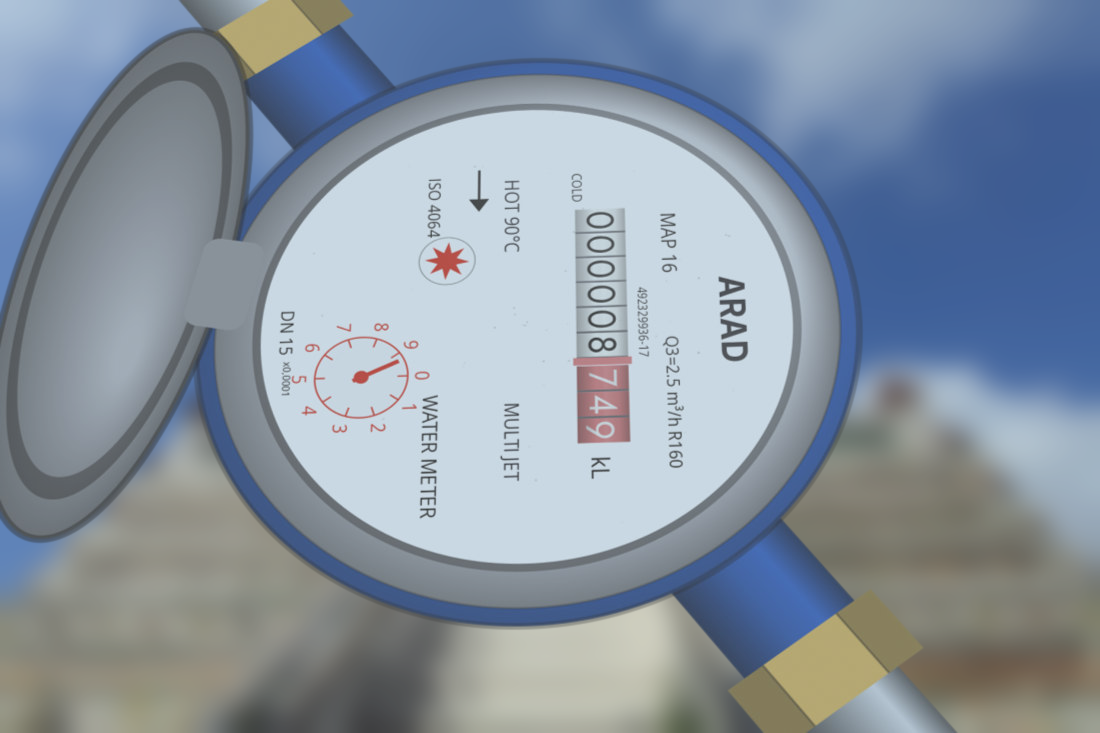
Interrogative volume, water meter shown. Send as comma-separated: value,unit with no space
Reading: 8.7489,kL
